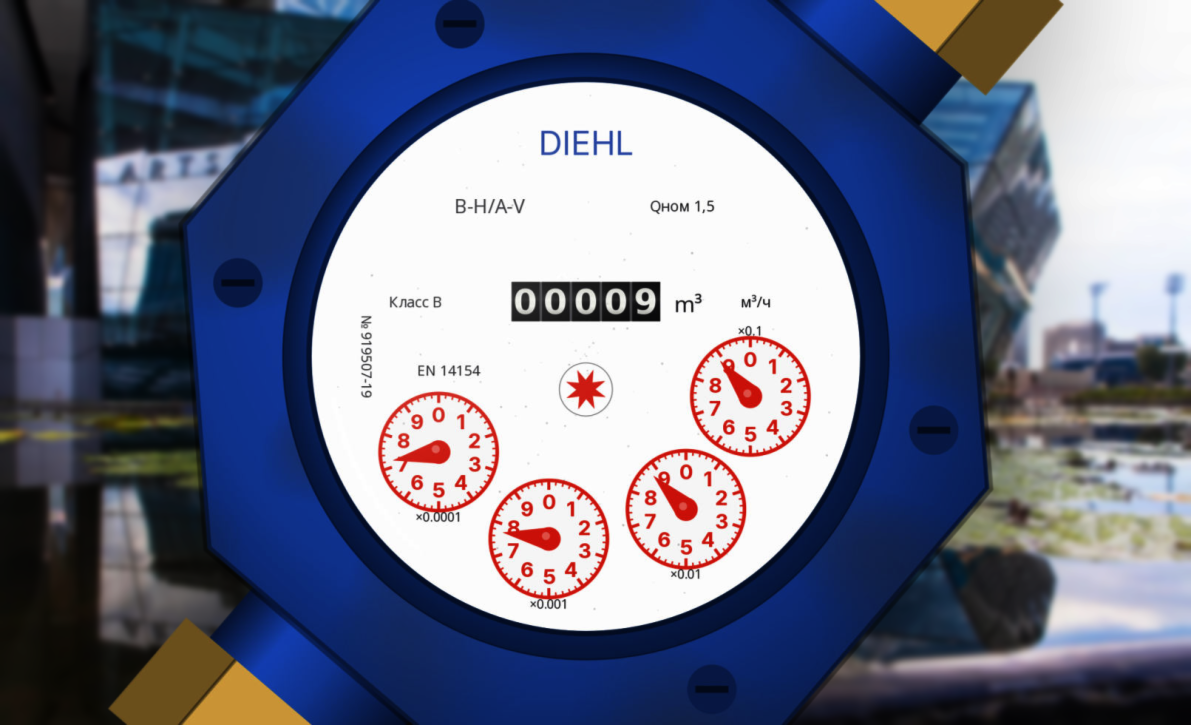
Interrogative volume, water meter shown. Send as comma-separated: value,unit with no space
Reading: 9.8877,m³
